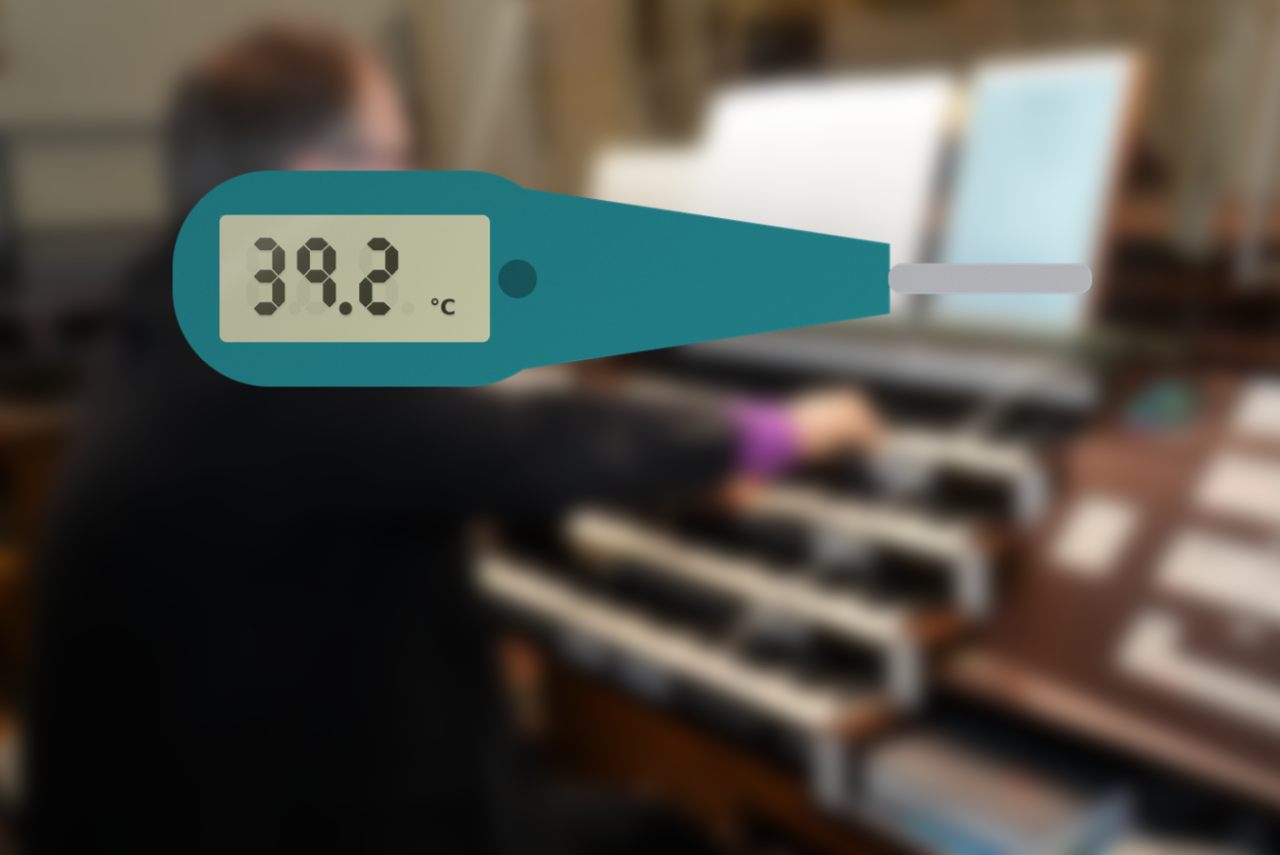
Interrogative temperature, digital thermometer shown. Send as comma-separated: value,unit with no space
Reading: 39.2,°C
